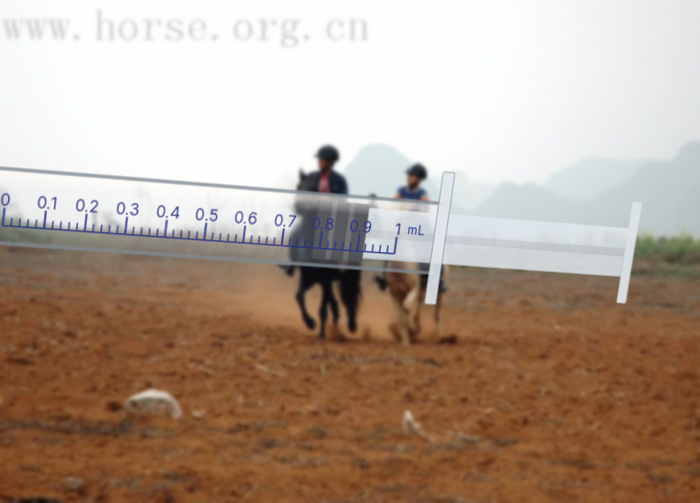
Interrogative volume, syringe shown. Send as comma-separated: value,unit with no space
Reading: 0.78,mL
